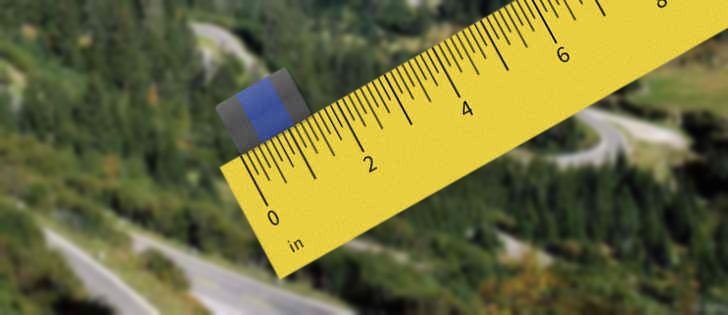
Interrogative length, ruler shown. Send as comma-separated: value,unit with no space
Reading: 1.5,in
